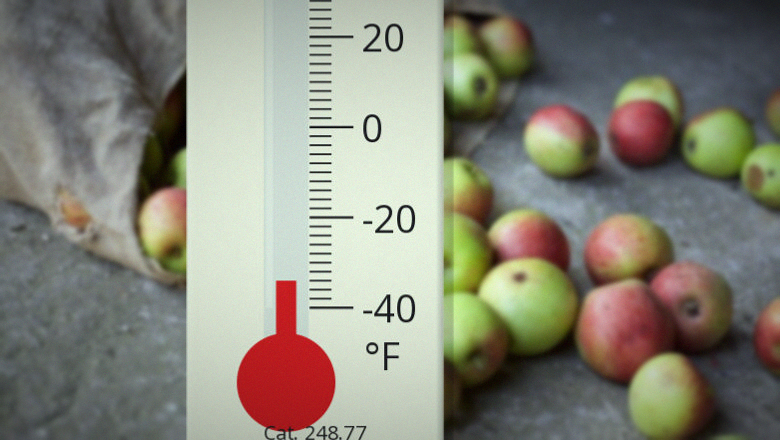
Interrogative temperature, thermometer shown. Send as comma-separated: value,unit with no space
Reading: -34,°F
